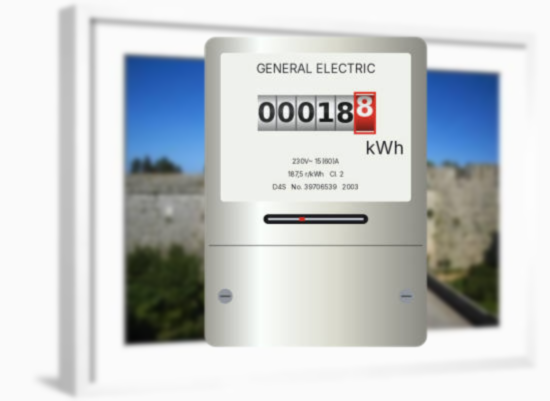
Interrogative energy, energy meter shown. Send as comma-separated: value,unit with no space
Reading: 18.8,kWh
